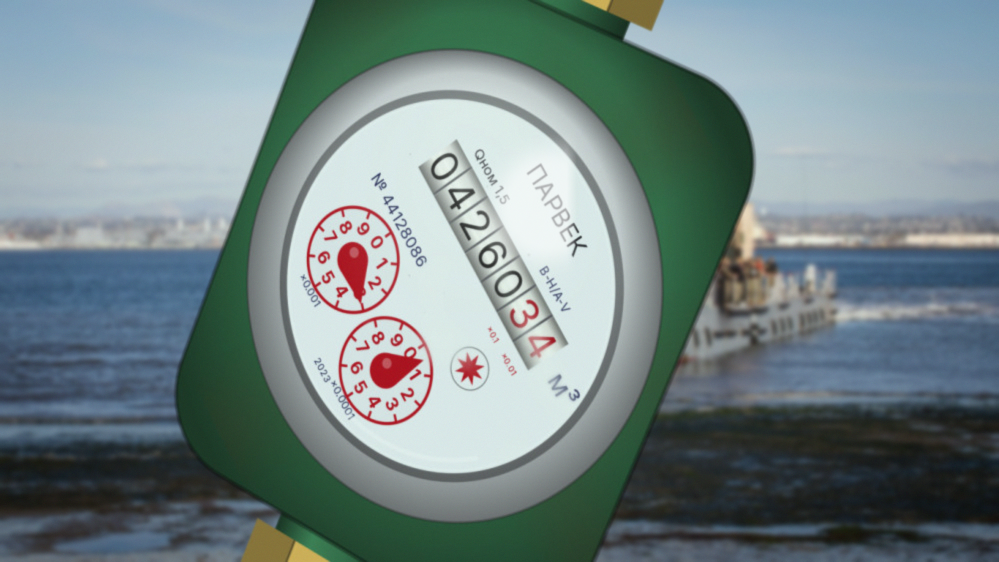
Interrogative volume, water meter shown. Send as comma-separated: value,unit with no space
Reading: 4260.3430,m³
